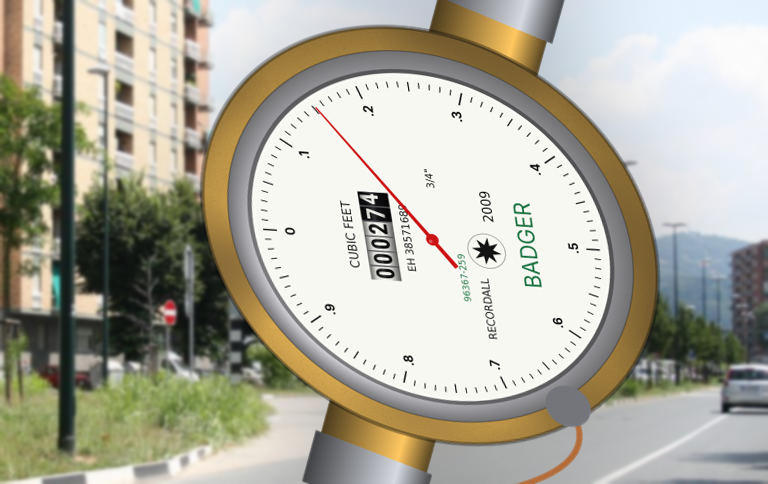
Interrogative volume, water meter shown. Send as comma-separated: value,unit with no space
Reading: 274.15,ft³
